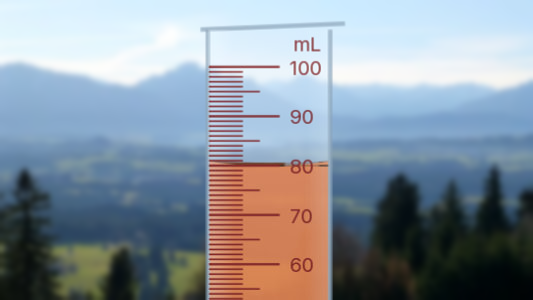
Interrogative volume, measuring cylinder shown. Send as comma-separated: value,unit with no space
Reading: 80,mL
